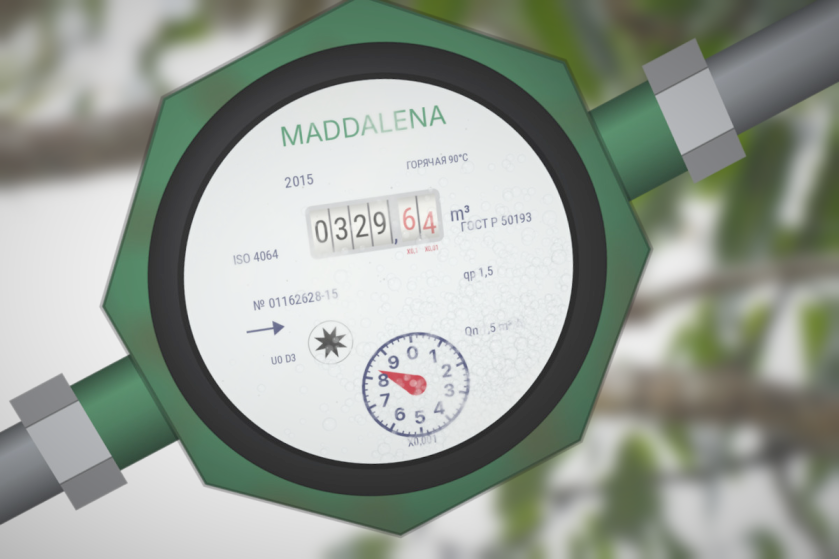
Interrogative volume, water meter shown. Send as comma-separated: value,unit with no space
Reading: 329.638,m³
